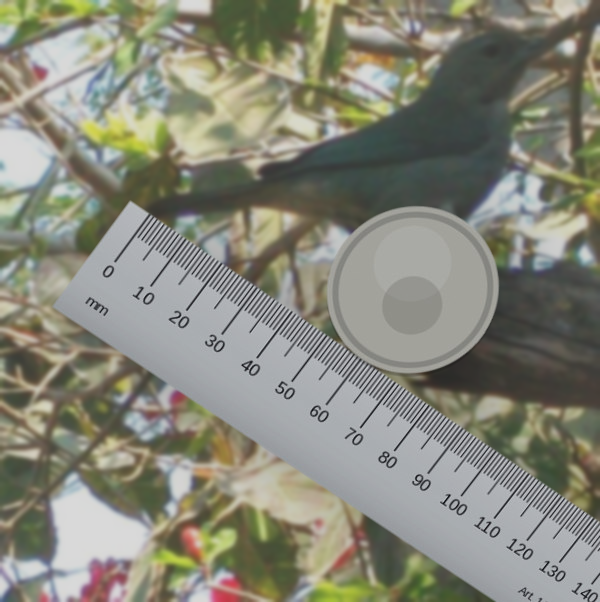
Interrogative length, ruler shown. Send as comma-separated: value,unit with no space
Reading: 40,mm
